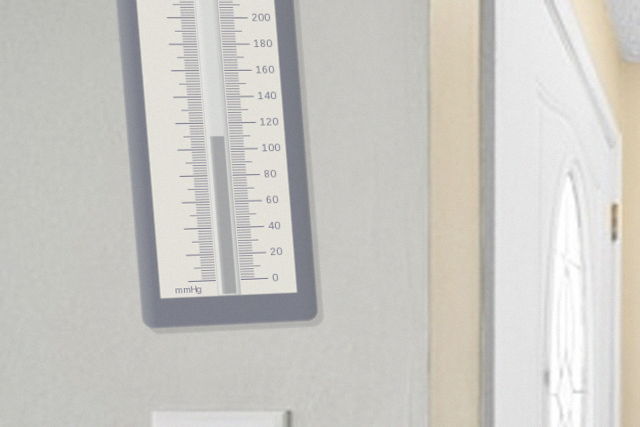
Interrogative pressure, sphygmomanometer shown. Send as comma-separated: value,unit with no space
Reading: 110,mmHg
